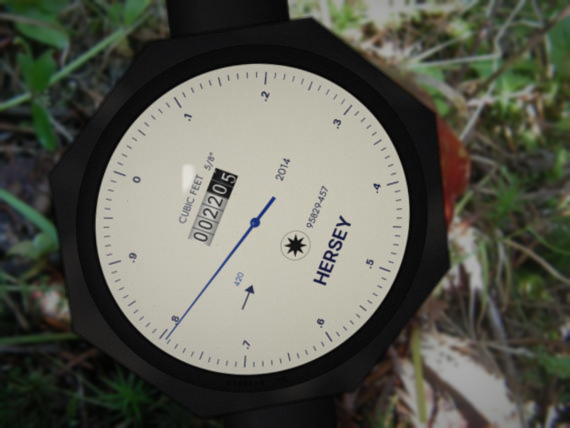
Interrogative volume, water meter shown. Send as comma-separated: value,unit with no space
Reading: 2204.79,ft³
